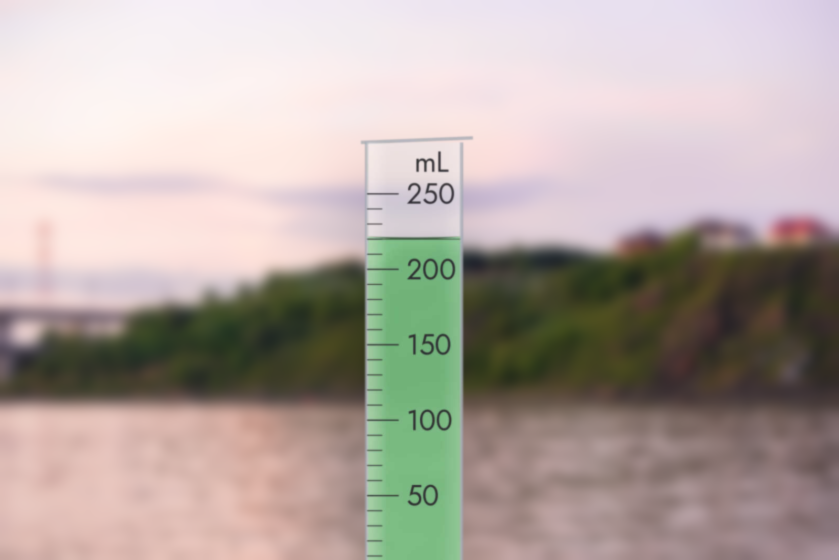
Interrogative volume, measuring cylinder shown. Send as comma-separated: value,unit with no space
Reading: 220,mL
